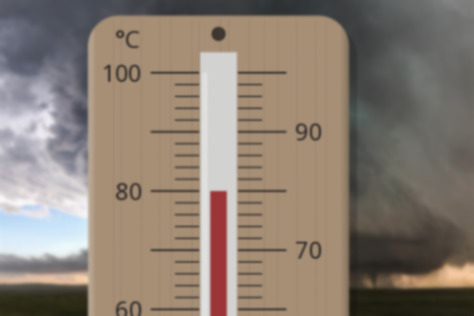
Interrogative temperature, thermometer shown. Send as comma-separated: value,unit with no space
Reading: 80,°C
